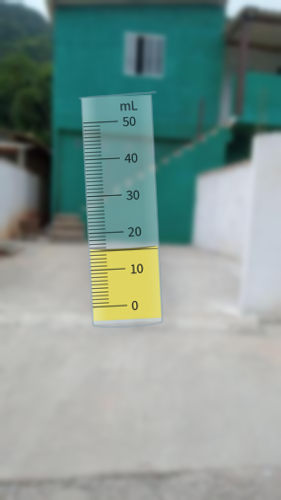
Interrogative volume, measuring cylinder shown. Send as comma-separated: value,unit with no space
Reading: 15,mL
